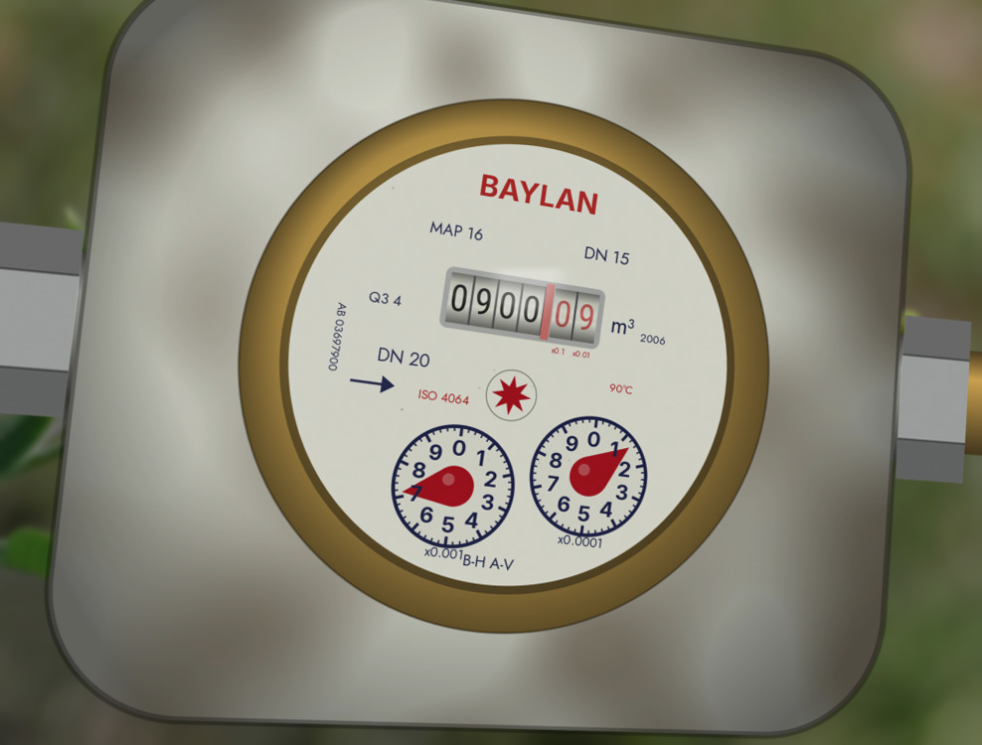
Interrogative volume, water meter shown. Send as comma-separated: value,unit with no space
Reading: 900.0971,m³
